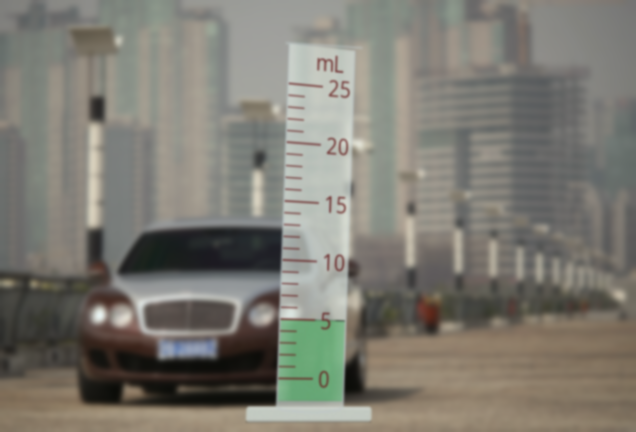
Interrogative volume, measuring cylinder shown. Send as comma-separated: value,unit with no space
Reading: 5,mL
